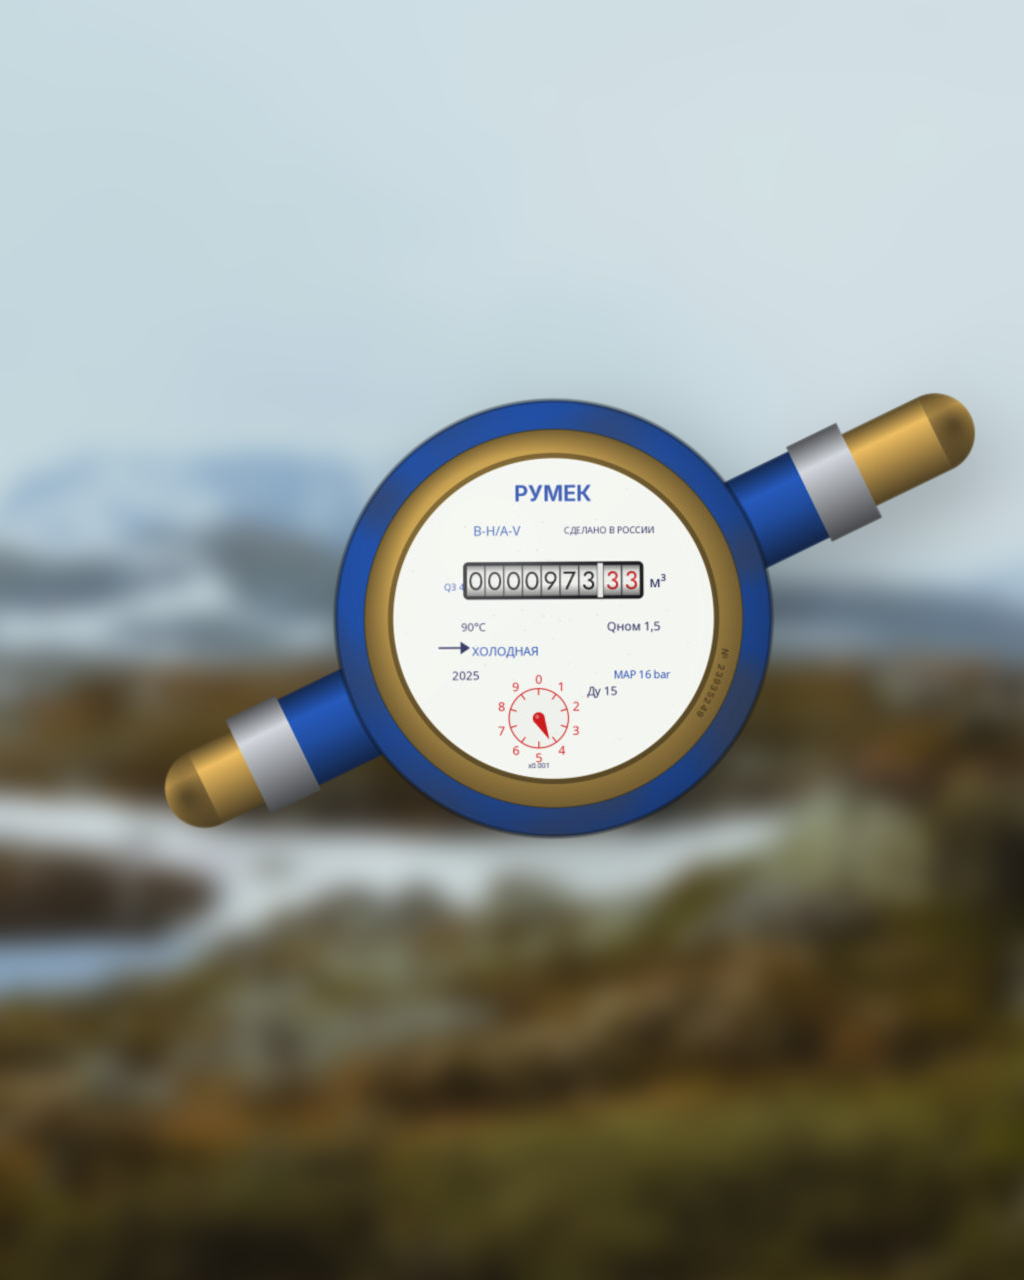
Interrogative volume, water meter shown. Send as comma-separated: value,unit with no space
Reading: 973.334,m³
